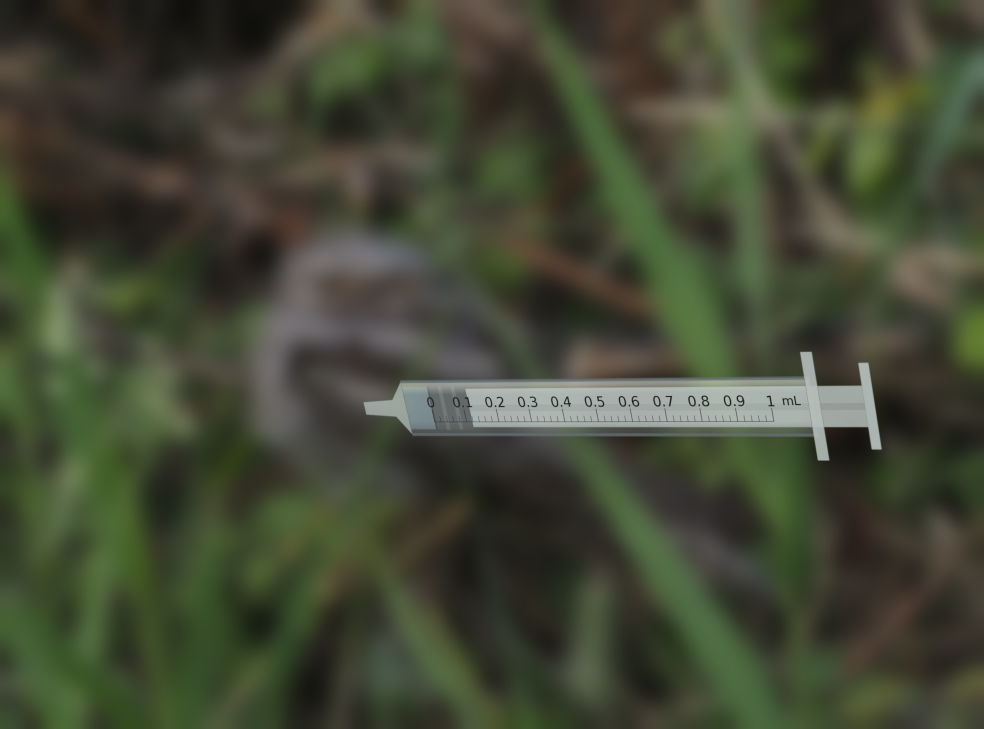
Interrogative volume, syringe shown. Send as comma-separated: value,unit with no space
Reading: 0,mL
